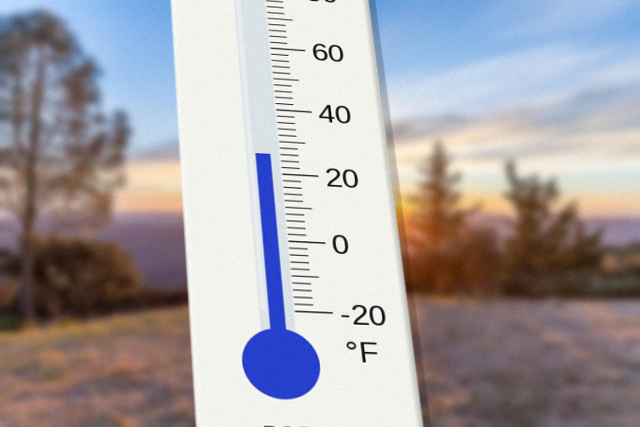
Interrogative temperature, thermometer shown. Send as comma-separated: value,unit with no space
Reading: 26,°F
